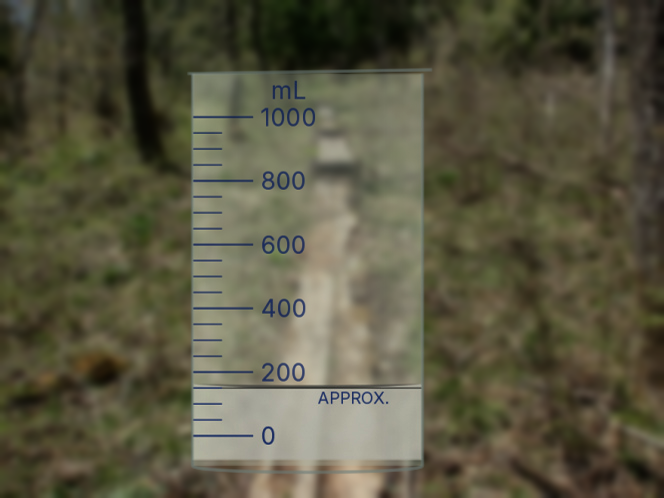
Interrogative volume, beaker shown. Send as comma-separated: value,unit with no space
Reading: 150,mL
